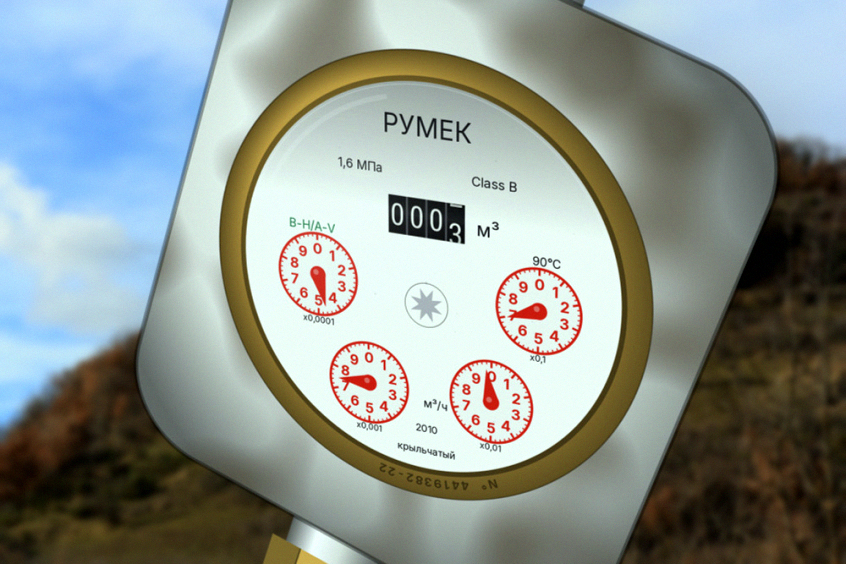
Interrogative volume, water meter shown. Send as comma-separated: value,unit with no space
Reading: 2.6974,m³
